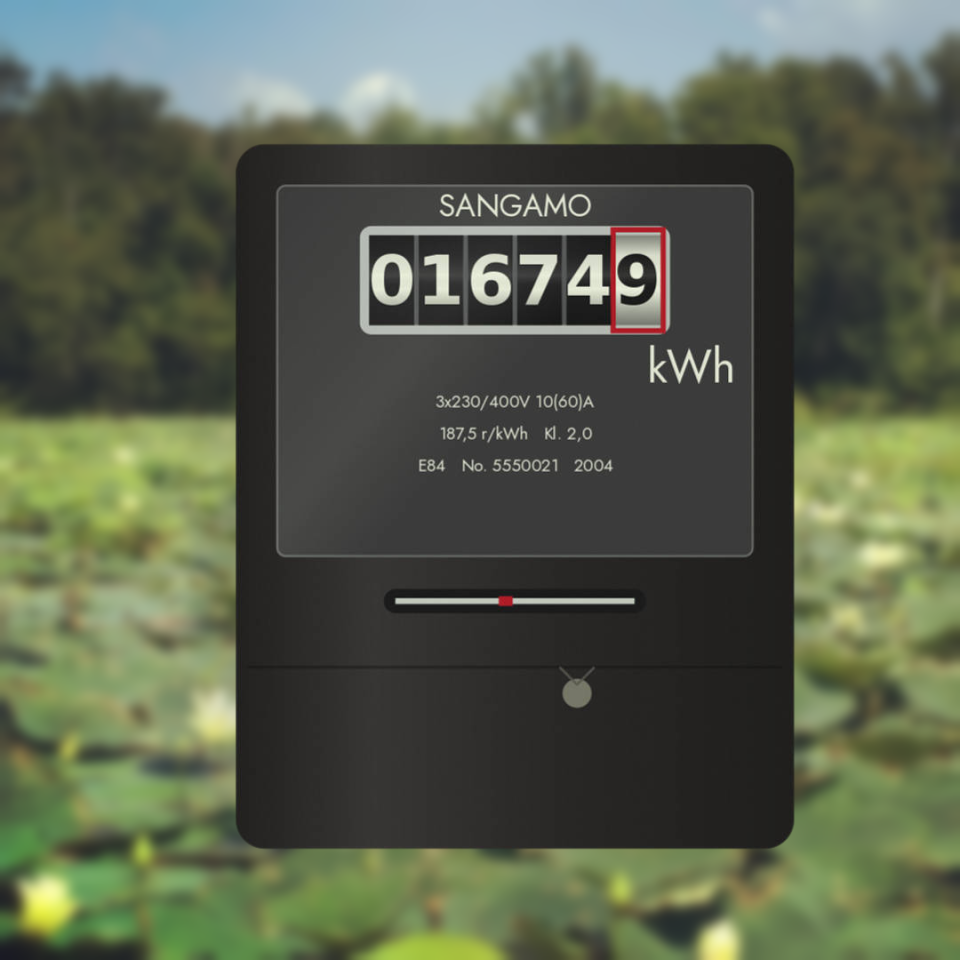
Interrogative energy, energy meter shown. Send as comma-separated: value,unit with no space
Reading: 1674.9,kWh
